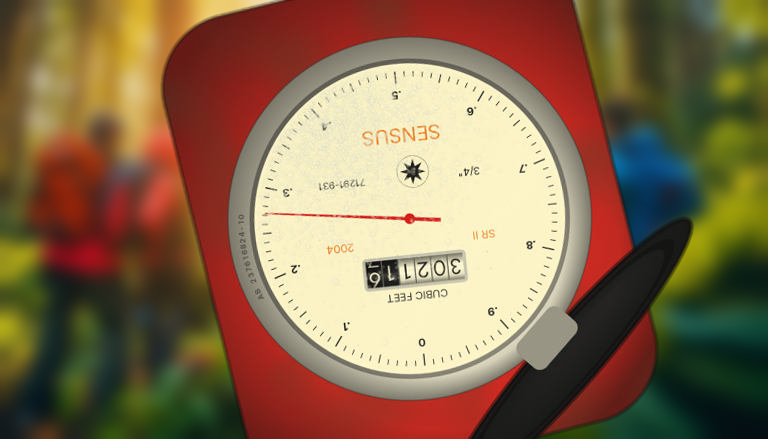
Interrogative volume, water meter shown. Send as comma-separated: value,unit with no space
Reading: 302116.27,ft³
